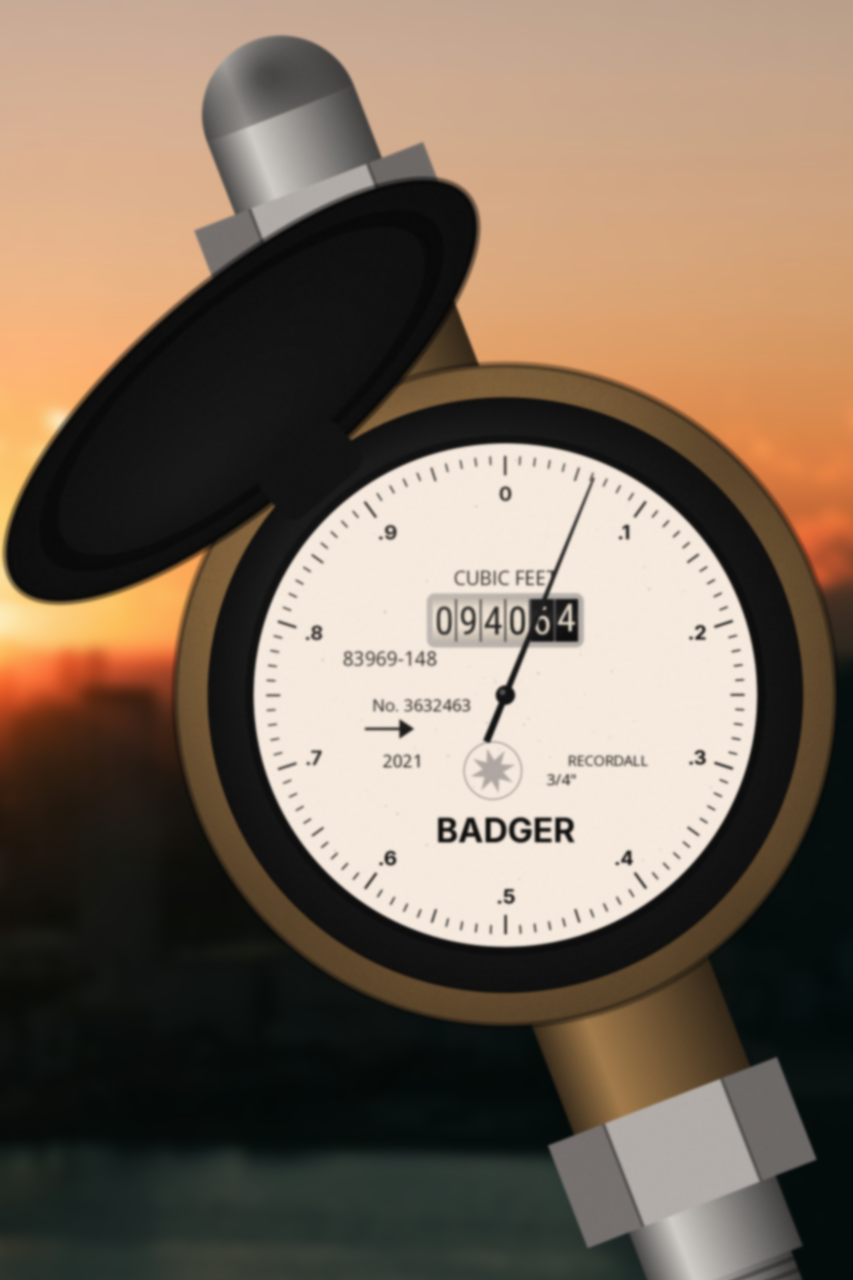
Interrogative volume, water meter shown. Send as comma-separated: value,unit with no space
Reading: 94064.06,ft³
